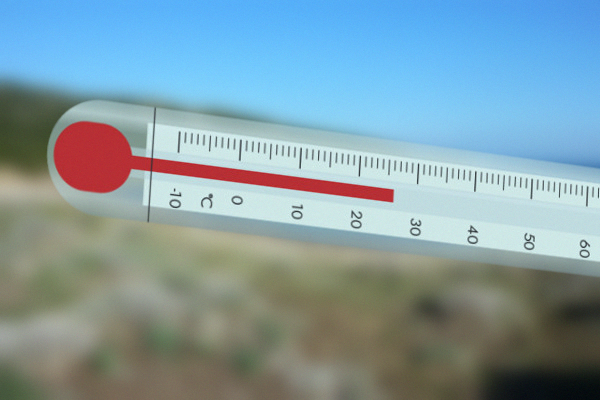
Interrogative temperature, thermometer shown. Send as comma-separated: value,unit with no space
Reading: 26,°C
